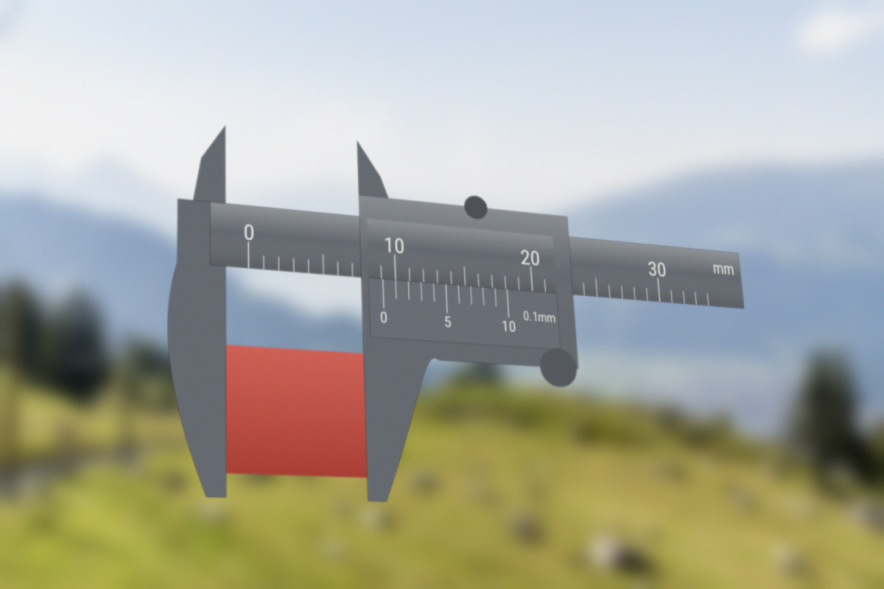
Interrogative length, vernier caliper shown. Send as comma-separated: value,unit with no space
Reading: 9.1,mm
